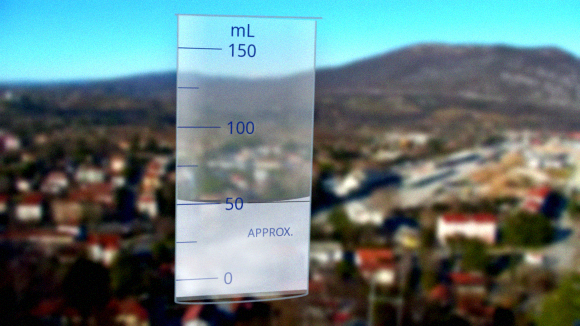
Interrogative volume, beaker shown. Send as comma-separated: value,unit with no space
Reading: 50,mL
